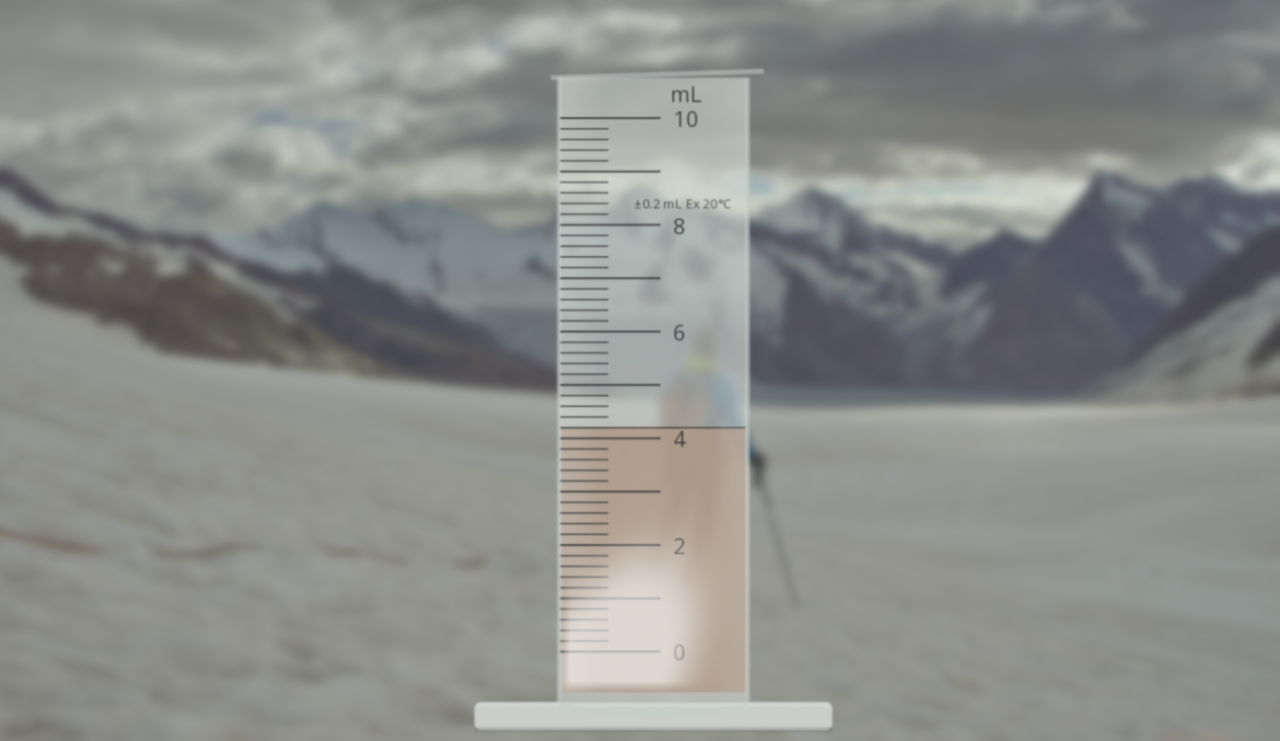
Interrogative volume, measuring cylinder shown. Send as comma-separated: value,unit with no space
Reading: 4.2,mL
